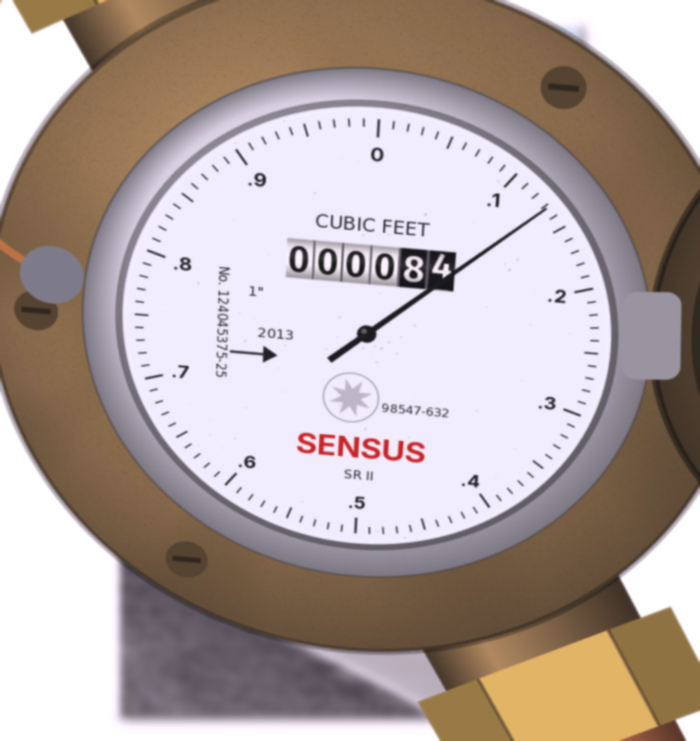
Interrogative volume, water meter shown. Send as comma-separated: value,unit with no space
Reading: 84.13,ft³
